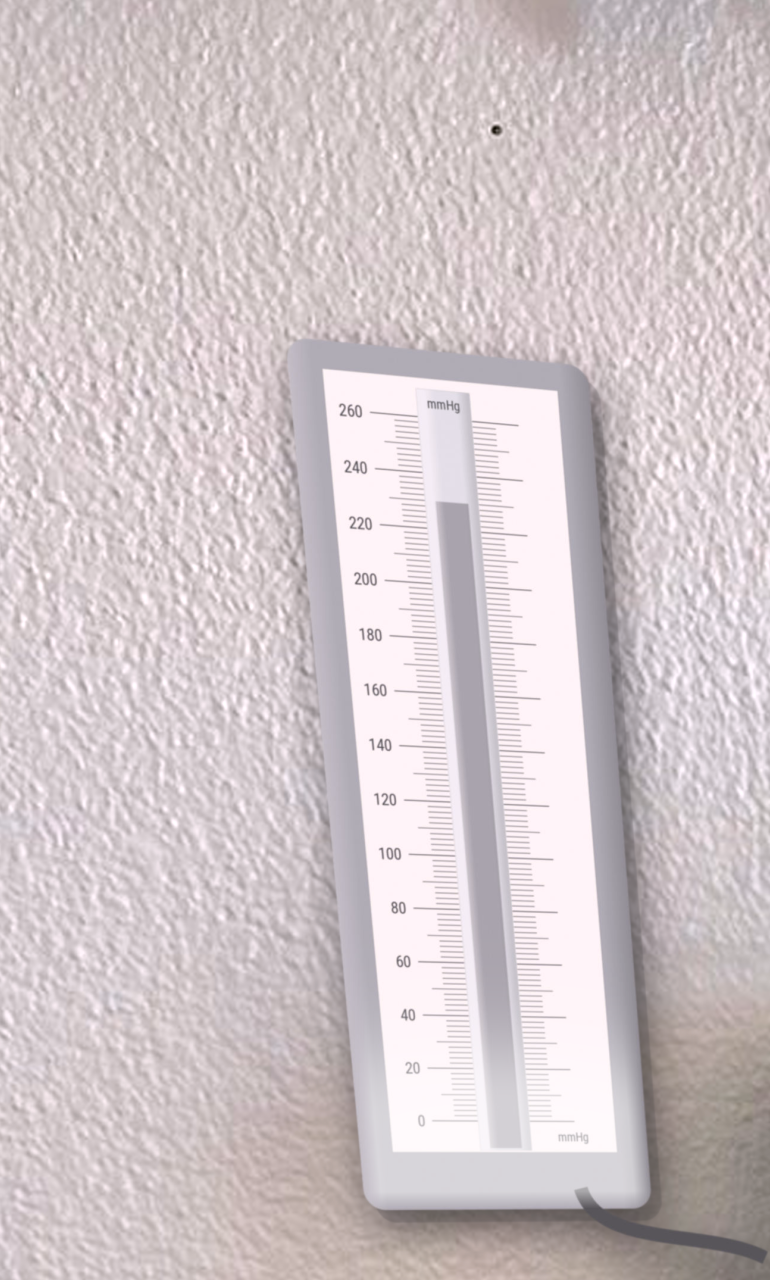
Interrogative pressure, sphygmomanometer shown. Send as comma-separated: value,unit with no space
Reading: 230,mmHg
